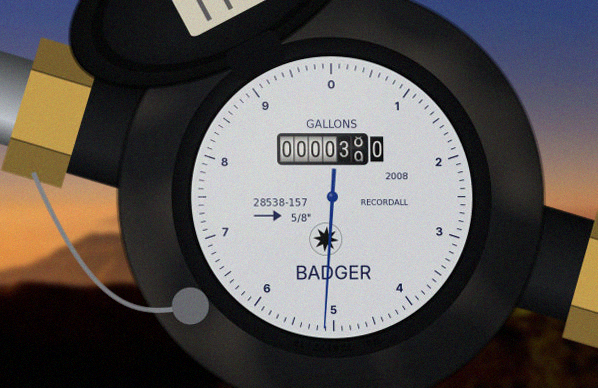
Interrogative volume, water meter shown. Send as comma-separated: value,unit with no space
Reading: 385.1,gal
